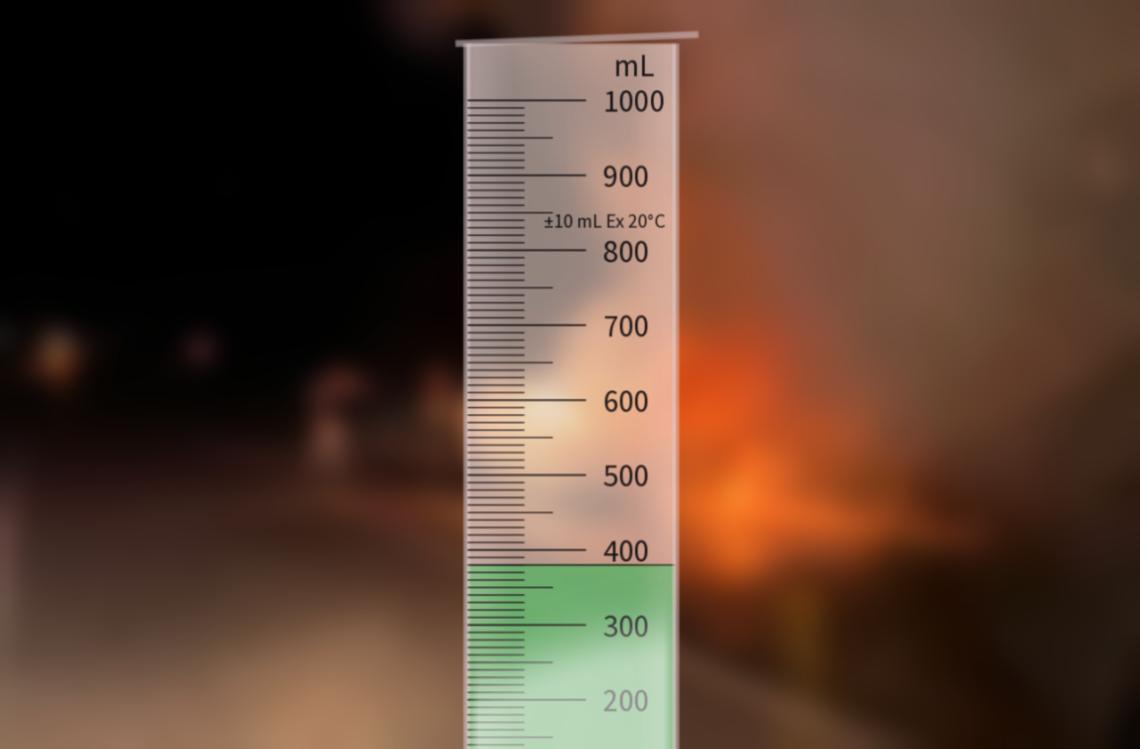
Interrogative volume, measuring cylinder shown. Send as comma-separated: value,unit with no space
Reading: 380,mL
